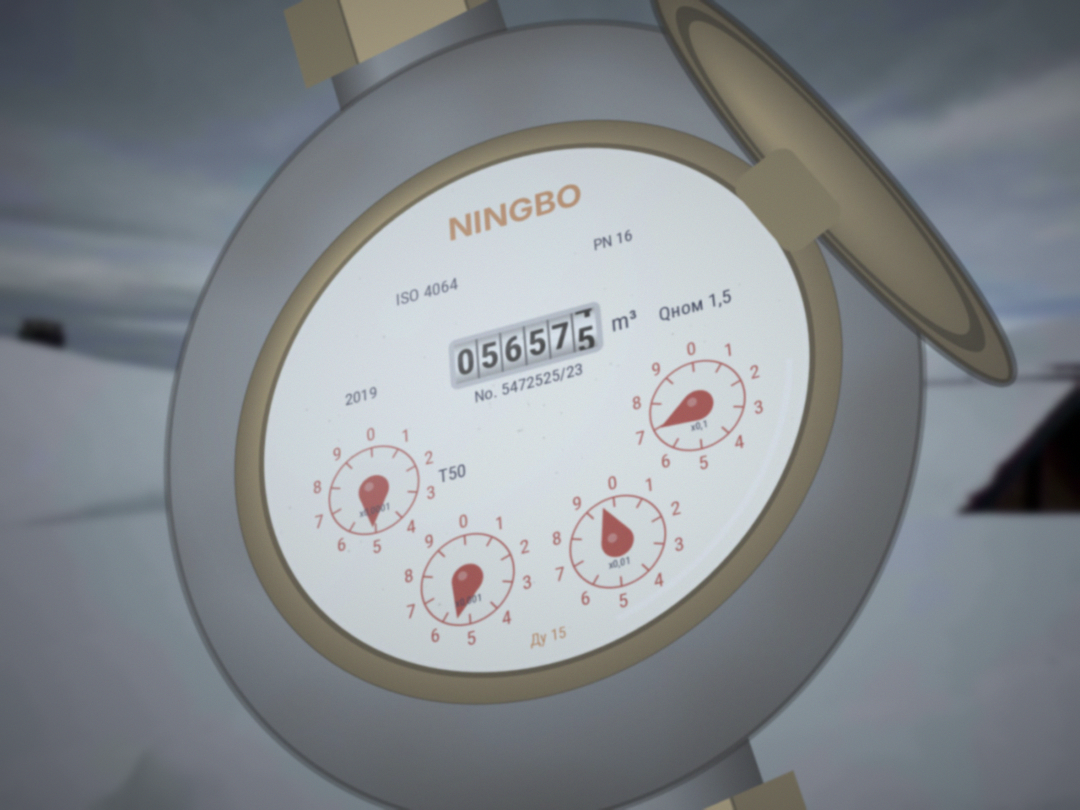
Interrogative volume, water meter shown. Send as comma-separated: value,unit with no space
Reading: 56574.6955,m³
